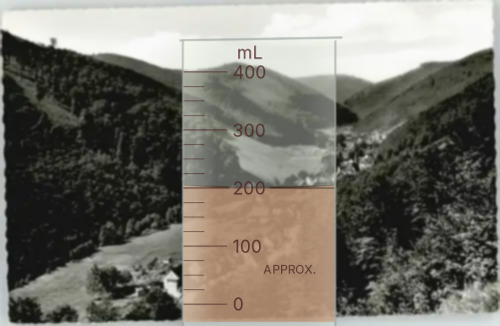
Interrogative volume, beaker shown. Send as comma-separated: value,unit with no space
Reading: 200,mL
